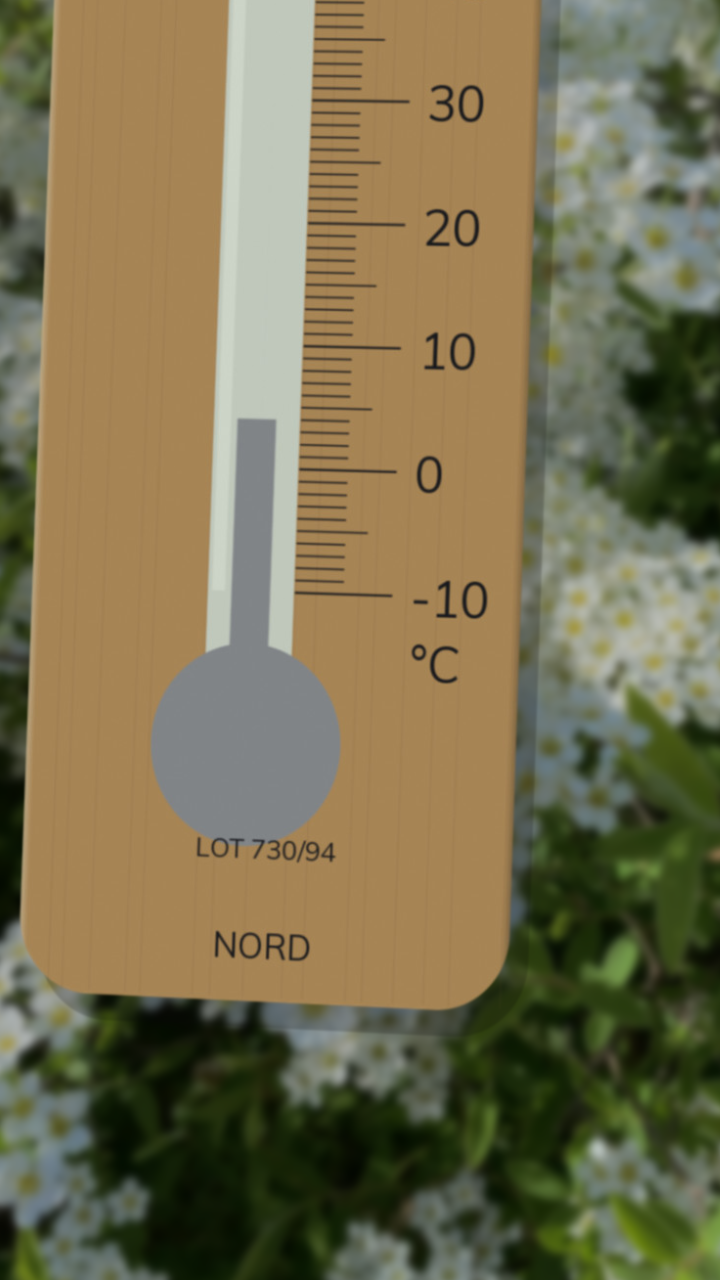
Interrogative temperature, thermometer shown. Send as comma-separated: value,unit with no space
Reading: 4,°C
